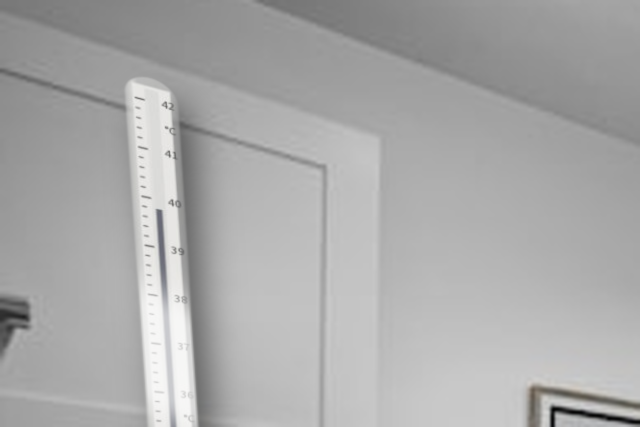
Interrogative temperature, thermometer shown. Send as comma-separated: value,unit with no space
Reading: 39.8,°C
